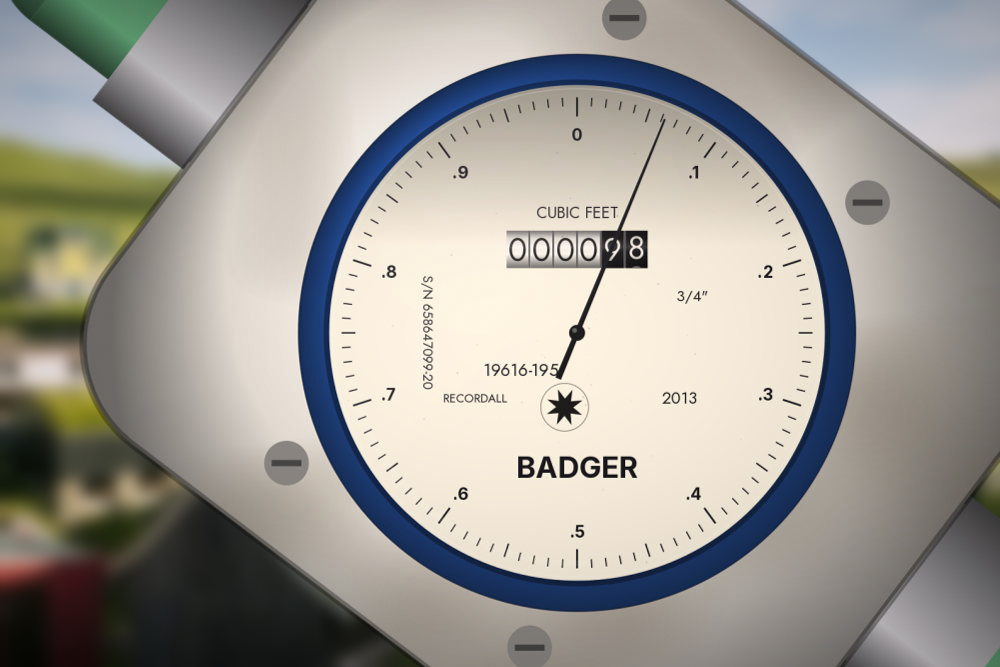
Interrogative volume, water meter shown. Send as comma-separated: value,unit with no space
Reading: 98.06,ft³
